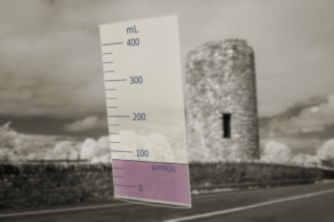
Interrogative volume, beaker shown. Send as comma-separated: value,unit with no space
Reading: 75,mL
